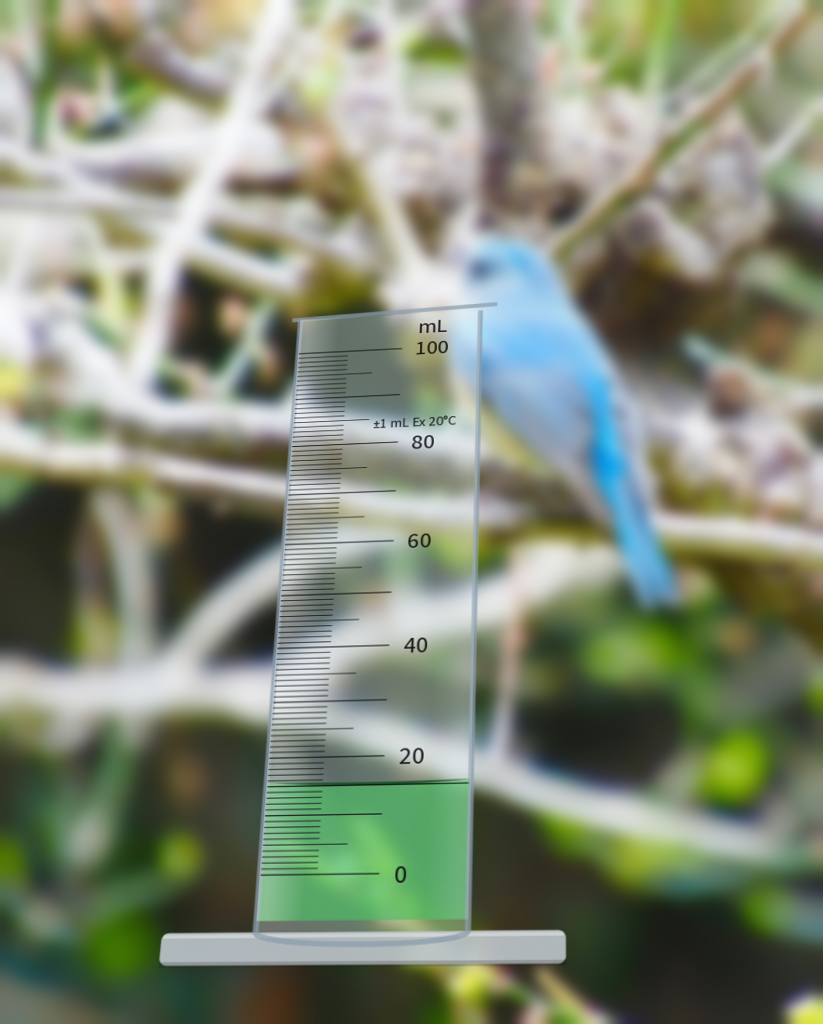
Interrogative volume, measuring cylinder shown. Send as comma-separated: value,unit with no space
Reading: 15,mL
